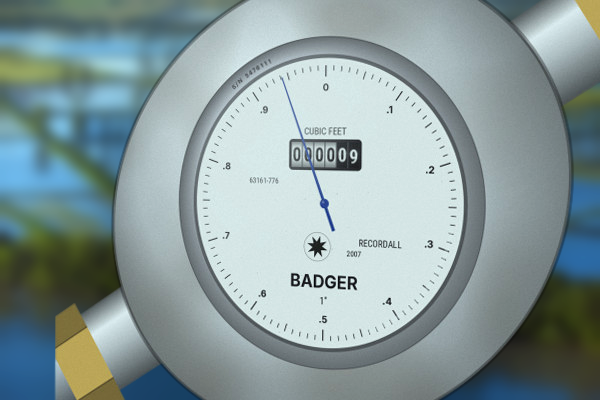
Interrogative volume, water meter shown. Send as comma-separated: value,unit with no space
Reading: 8.94,ft³
